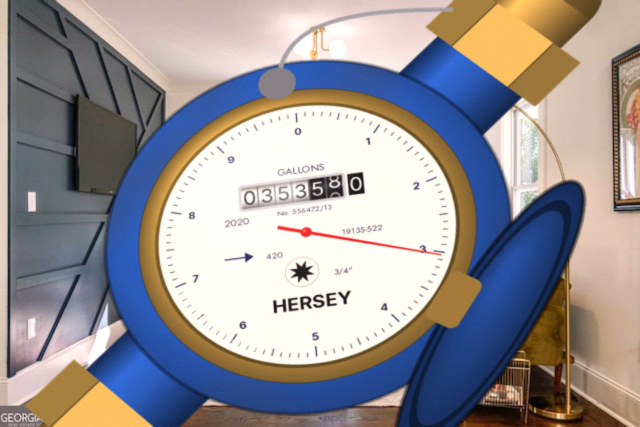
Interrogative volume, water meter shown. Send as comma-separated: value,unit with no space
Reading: 353583.0,gal
